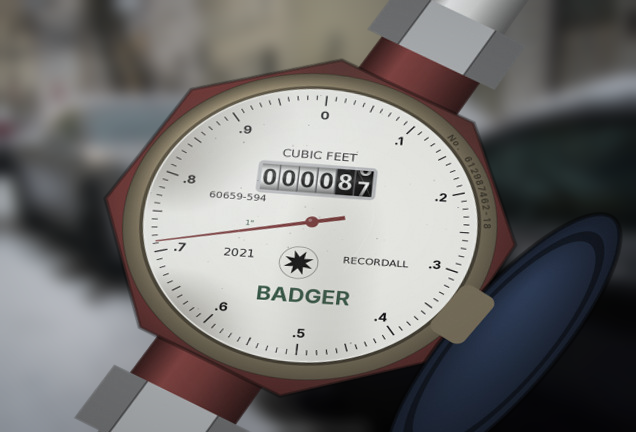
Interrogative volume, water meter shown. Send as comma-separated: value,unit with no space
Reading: 86.71,ft³
